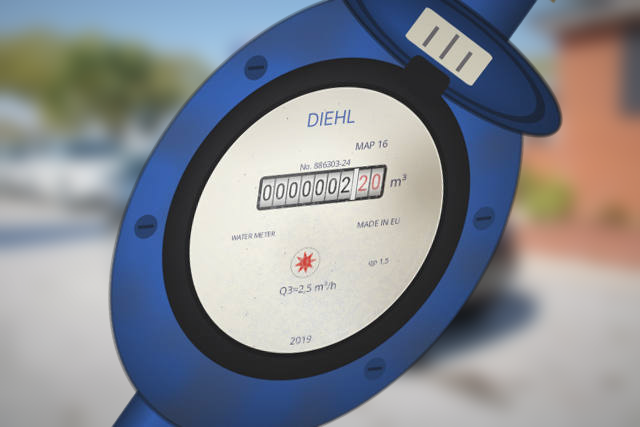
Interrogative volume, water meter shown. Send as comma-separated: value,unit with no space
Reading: 2.20,m³
